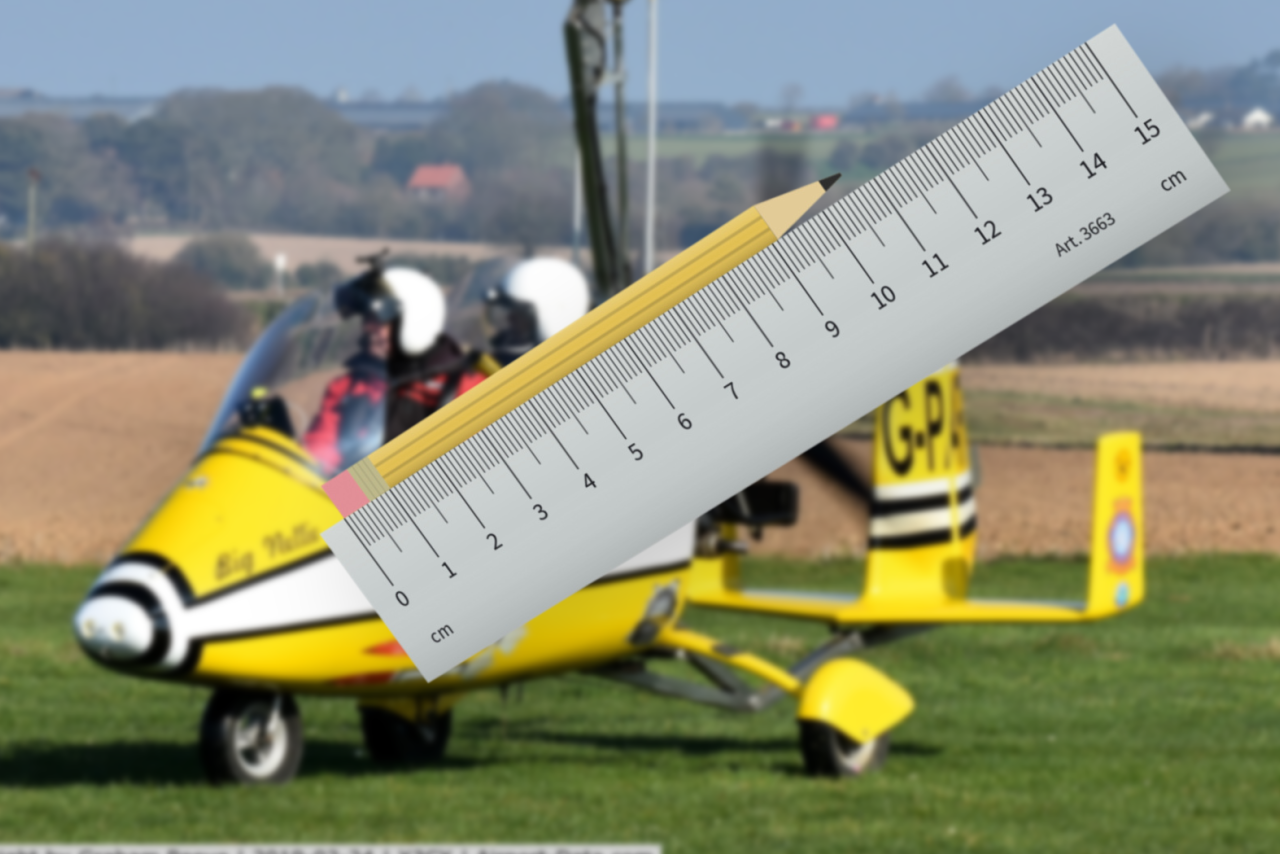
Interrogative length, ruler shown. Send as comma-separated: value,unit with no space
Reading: 10.6,cm
